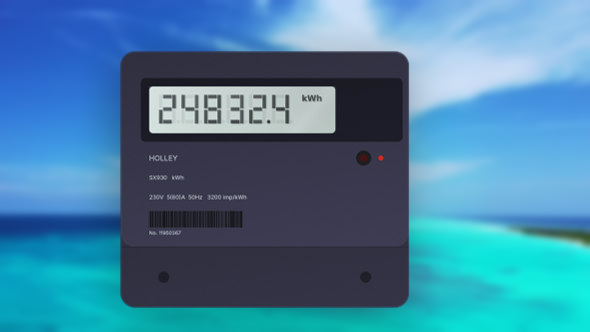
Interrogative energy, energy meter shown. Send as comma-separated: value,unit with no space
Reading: 24832.4,kWh
